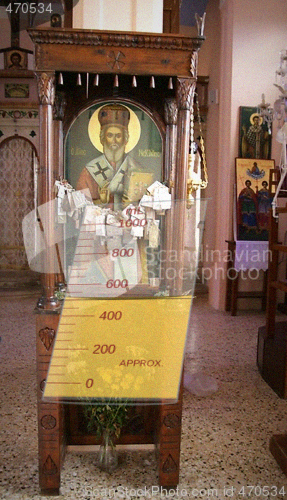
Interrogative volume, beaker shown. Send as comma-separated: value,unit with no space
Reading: 500,mL
